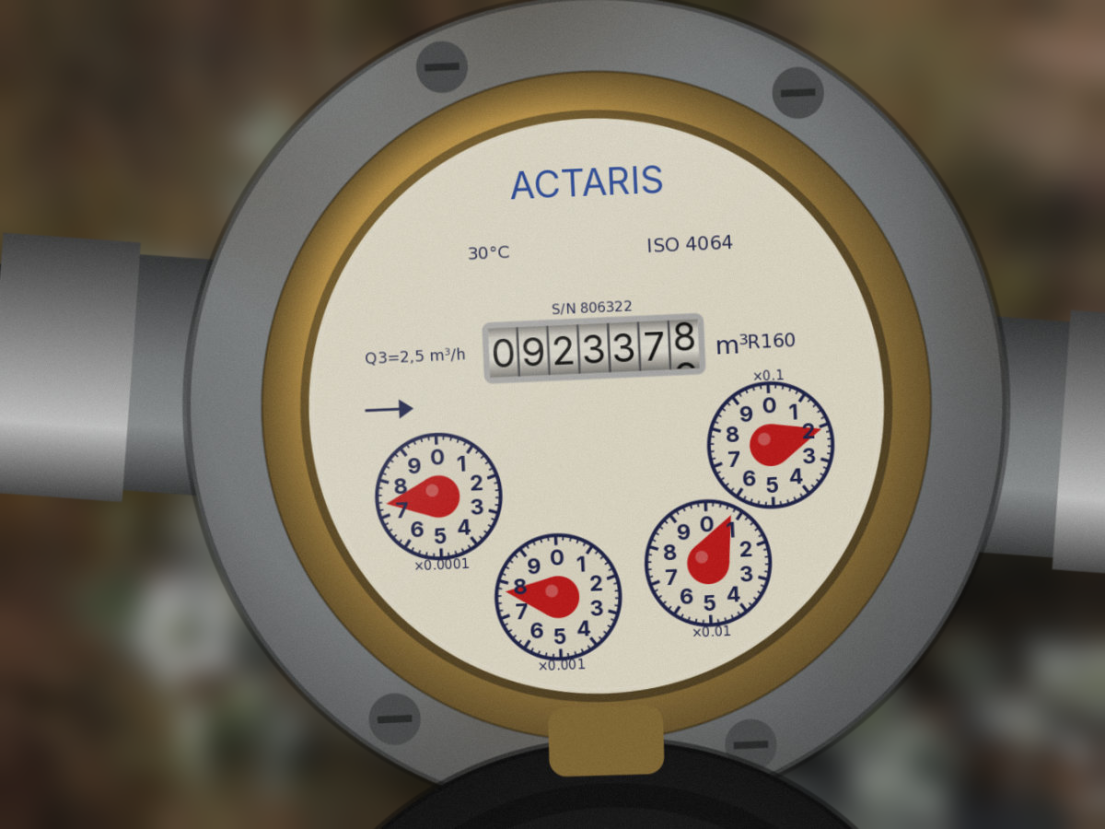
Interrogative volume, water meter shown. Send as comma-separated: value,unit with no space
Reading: 923378.2077,m³
